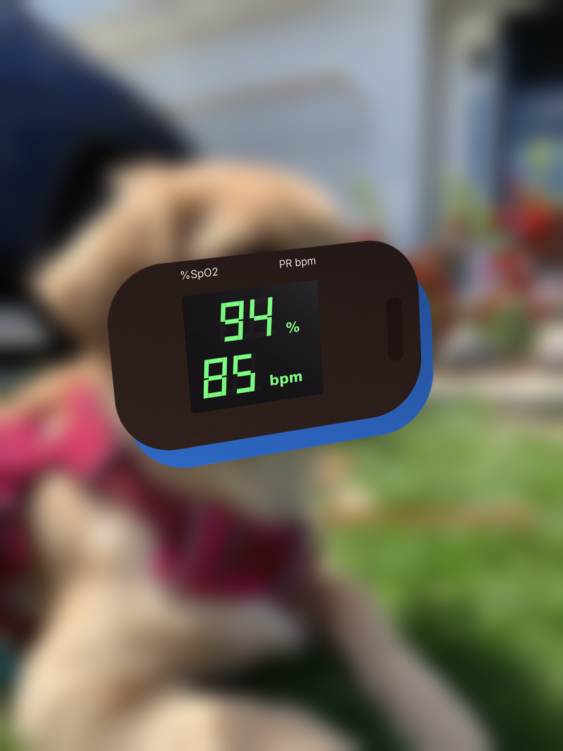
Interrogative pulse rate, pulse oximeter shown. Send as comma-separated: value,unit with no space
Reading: 85,bpm
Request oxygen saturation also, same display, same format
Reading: 94,%
